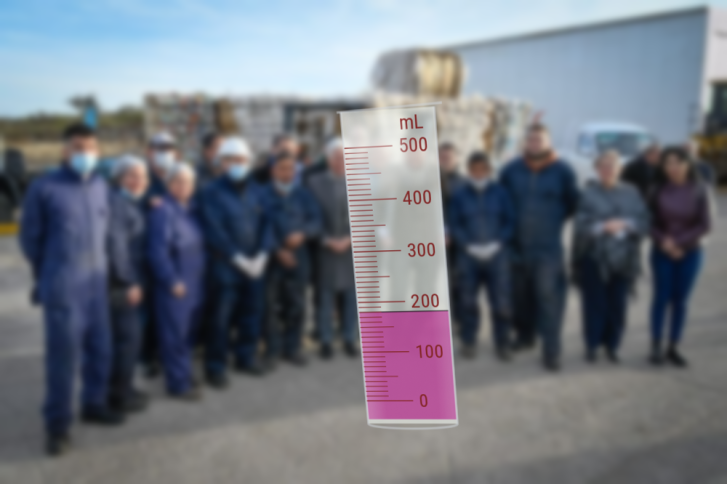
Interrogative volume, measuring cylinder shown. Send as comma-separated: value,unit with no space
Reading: 180,mL
